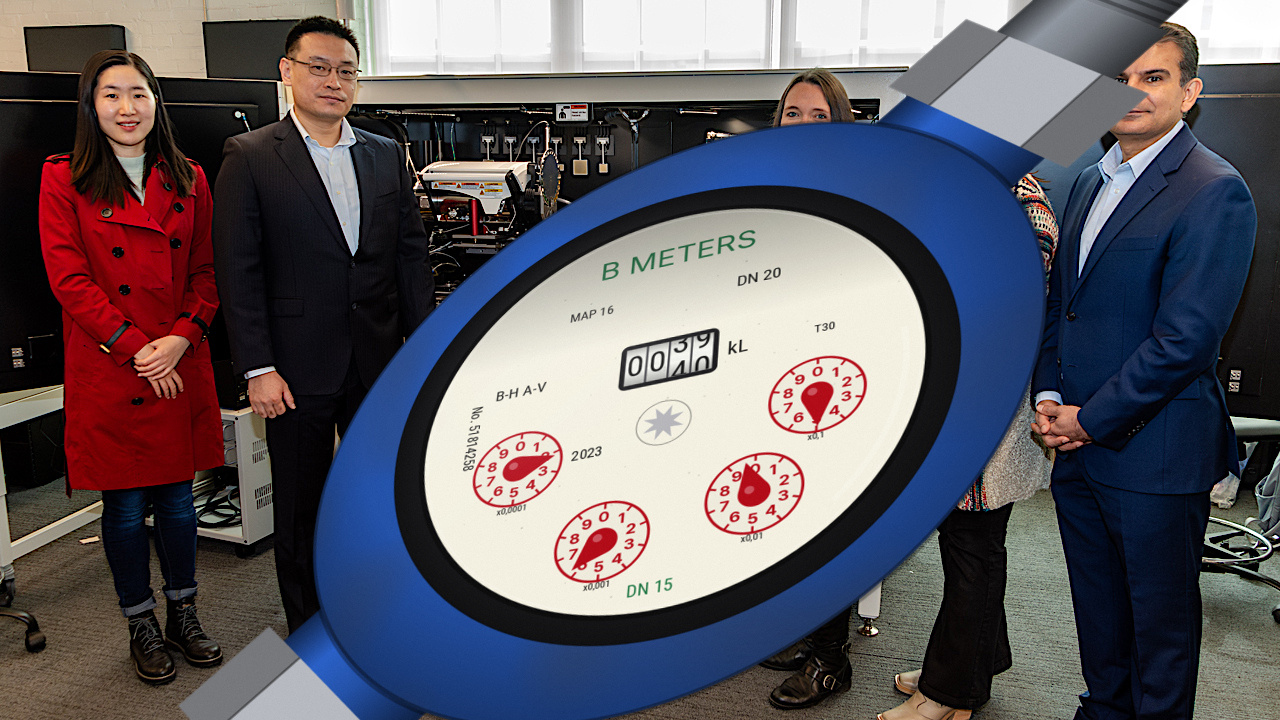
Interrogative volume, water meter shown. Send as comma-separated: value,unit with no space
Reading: 39.4962,kL
